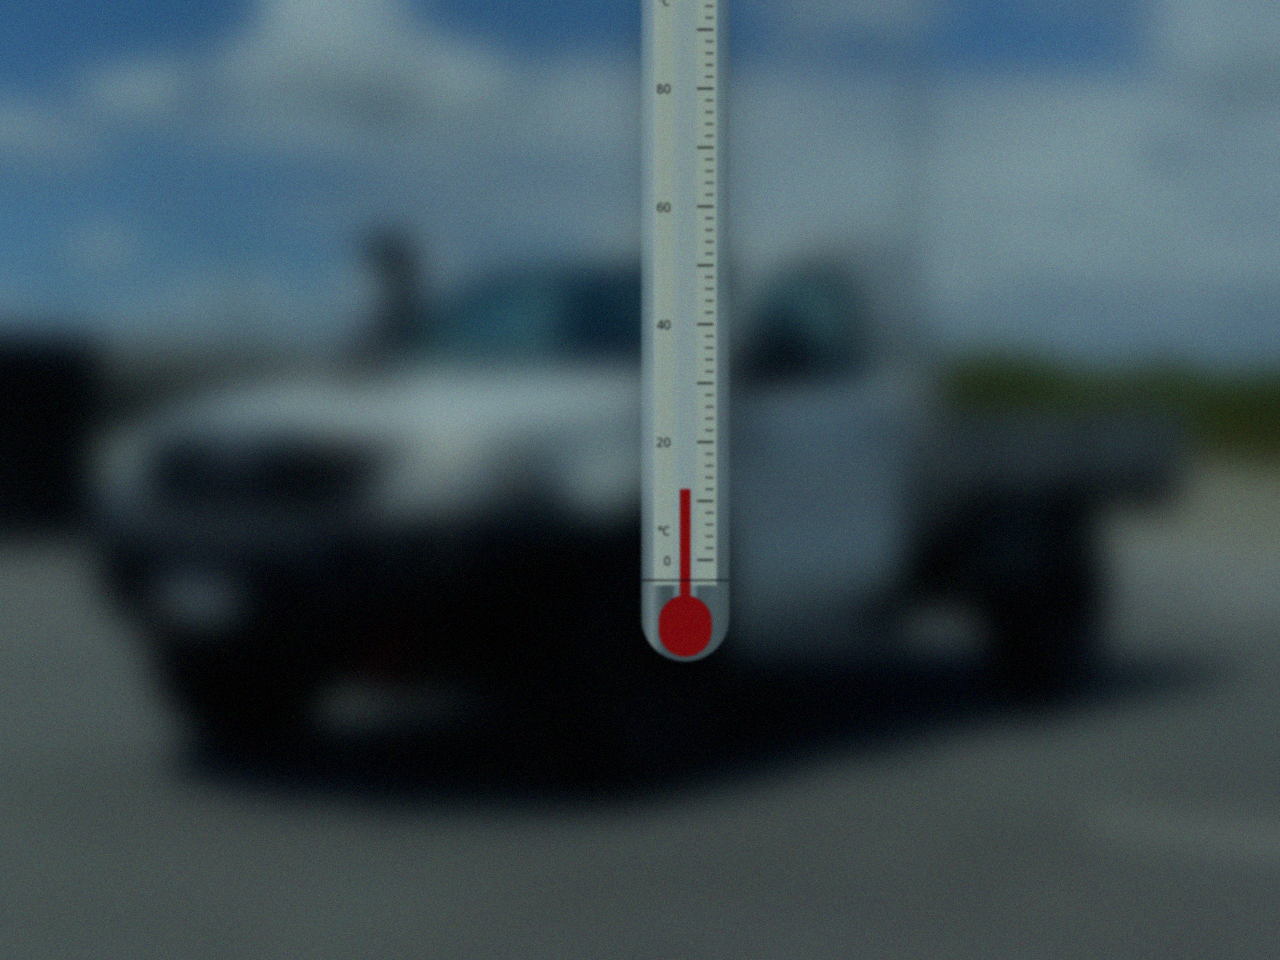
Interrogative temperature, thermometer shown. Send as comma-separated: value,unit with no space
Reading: 12,°C
